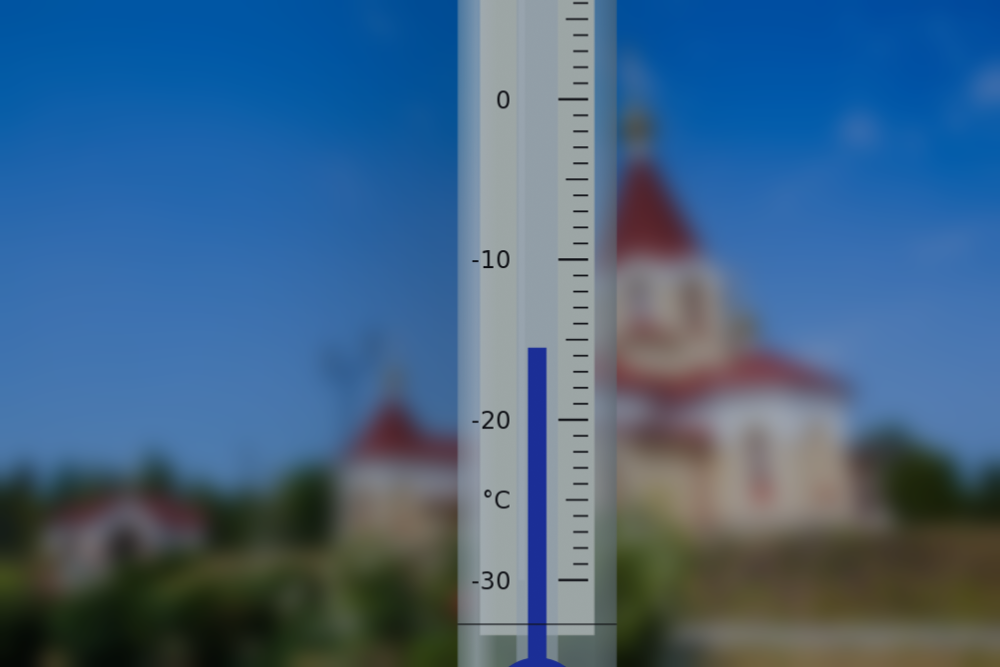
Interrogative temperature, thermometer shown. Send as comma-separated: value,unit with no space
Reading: -15.5,°C
